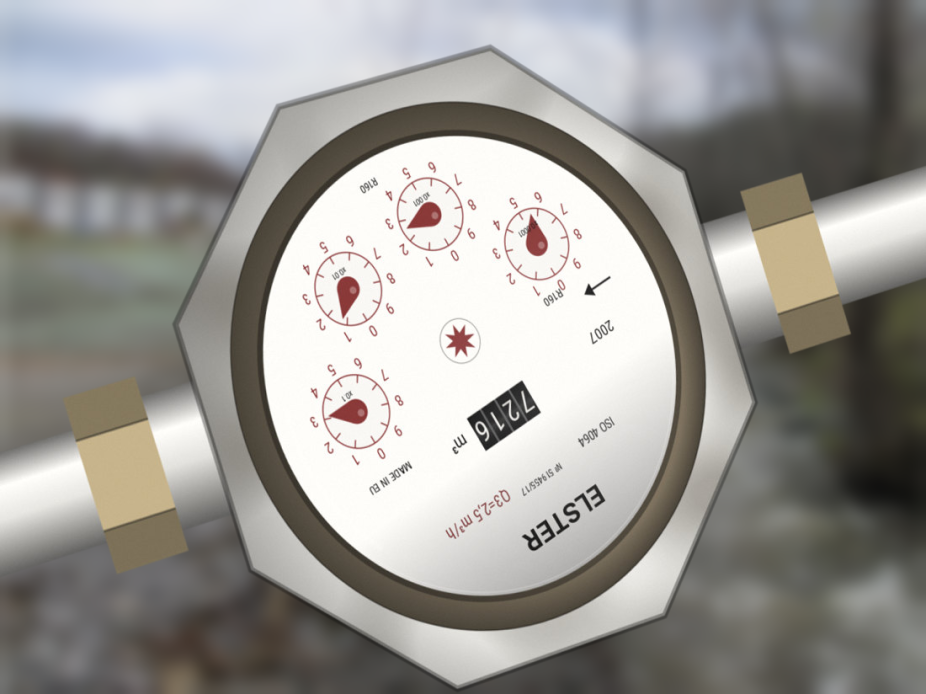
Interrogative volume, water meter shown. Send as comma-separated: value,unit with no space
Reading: 7216.3125,m³
